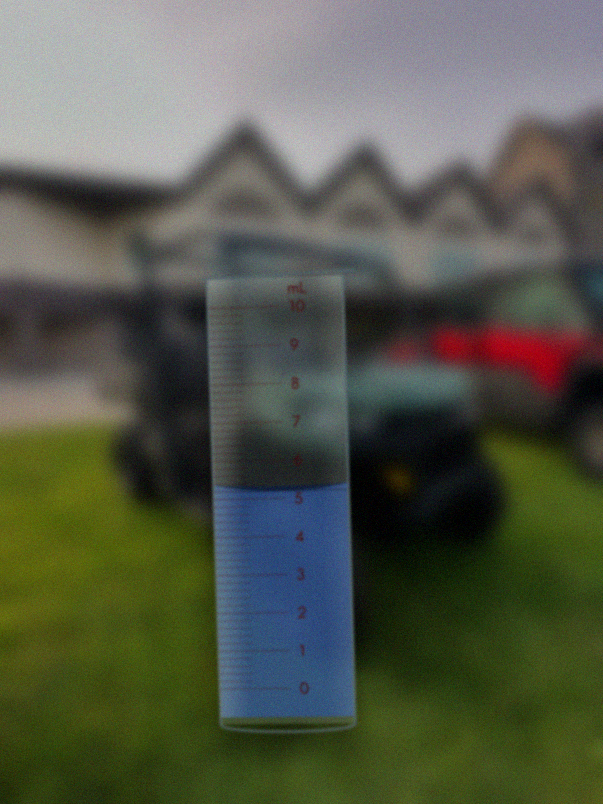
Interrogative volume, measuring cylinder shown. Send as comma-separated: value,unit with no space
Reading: 5.2,mL
